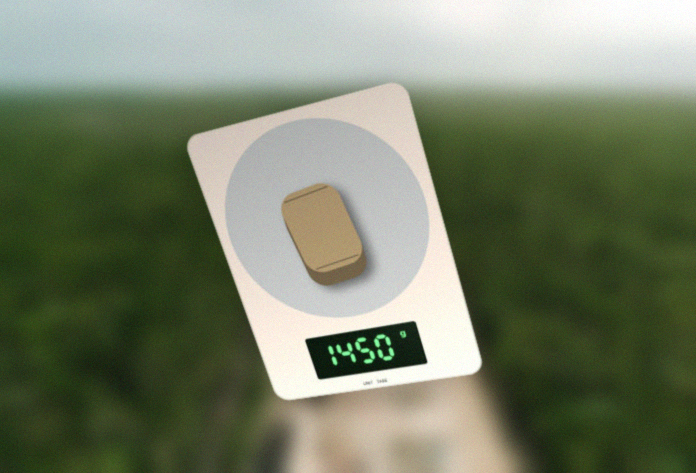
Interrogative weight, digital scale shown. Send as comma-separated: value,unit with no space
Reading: 1450,g
